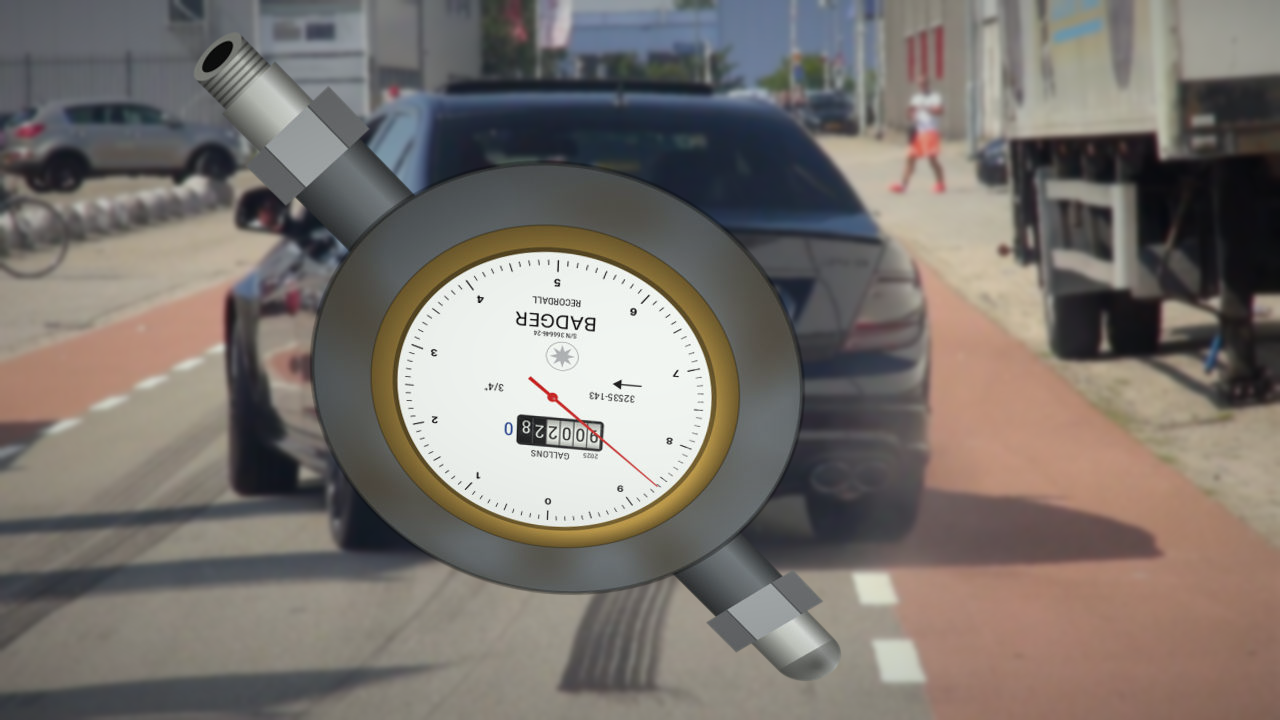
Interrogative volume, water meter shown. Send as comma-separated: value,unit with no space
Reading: 9002278.6,gal
